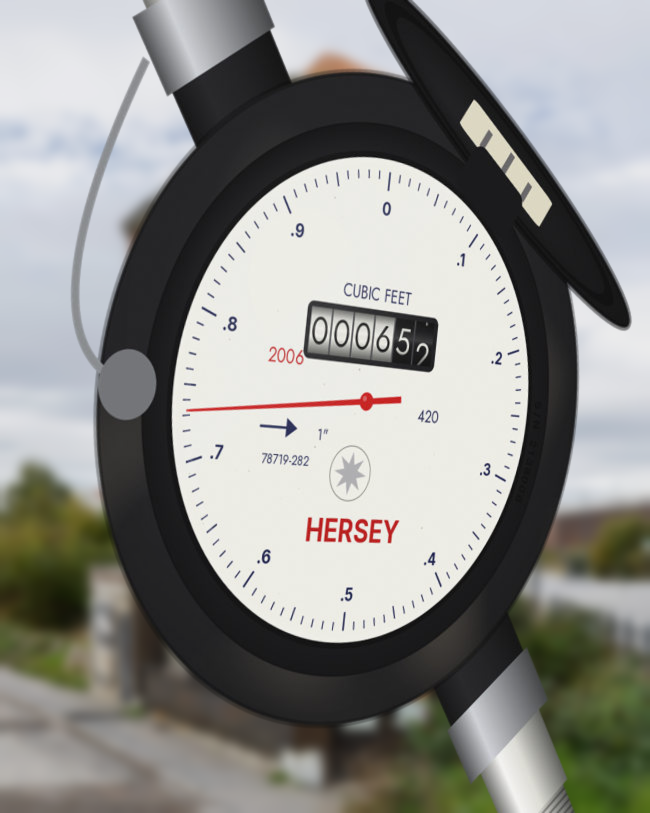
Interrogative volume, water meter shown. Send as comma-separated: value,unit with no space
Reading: 651.73,ft³
